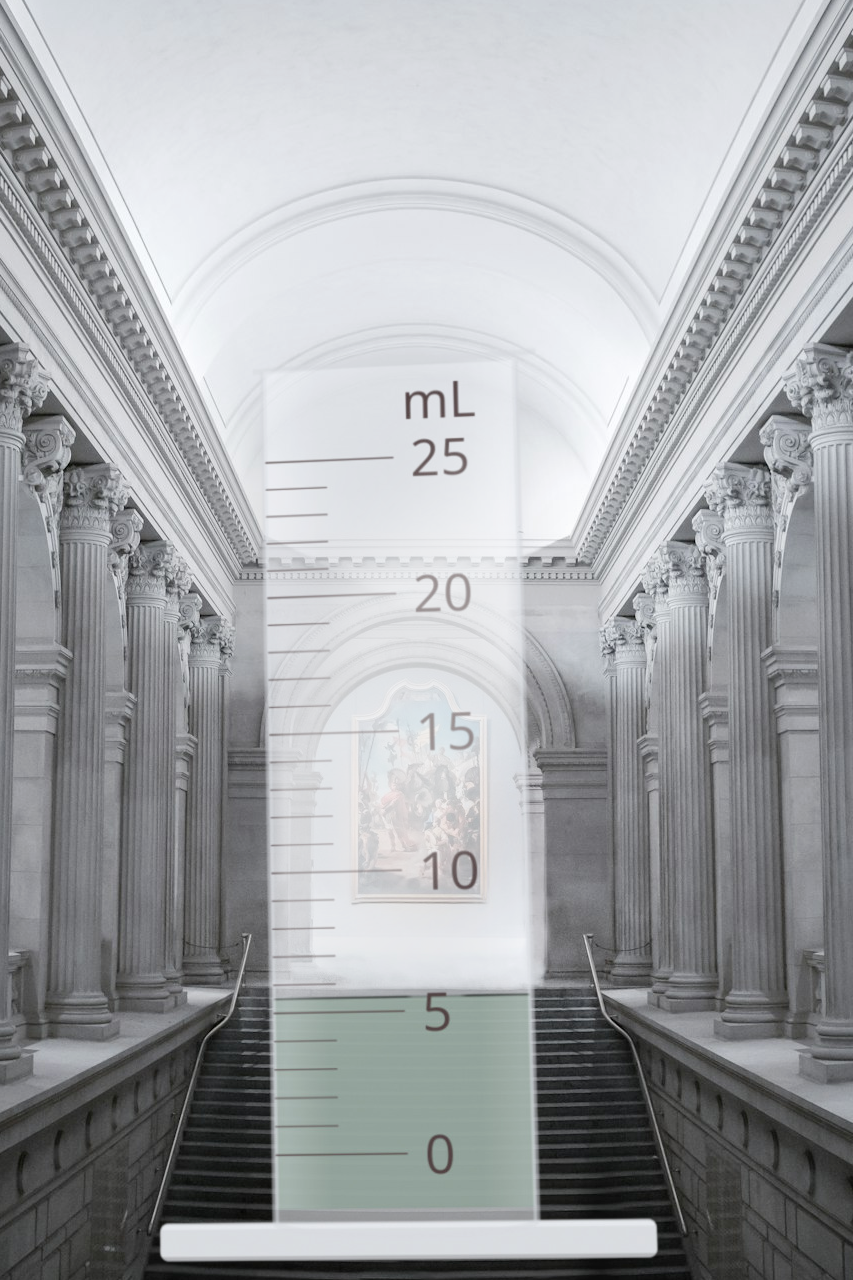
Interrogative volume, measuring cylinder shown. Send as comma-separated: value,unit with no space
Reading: 5.5,mL
